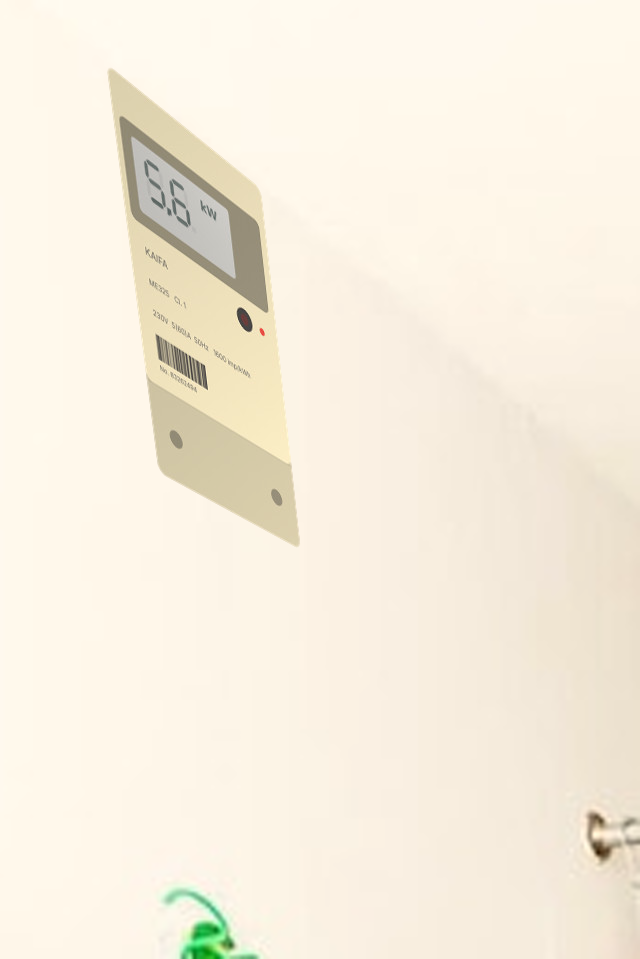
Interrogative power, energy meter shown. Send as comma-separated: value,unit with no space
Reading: 5.6,kW
